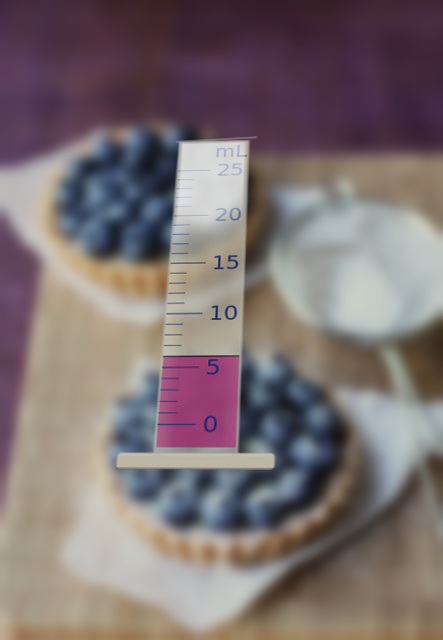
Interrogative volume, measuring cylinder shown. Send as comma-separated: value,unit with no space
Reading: 6,mL
